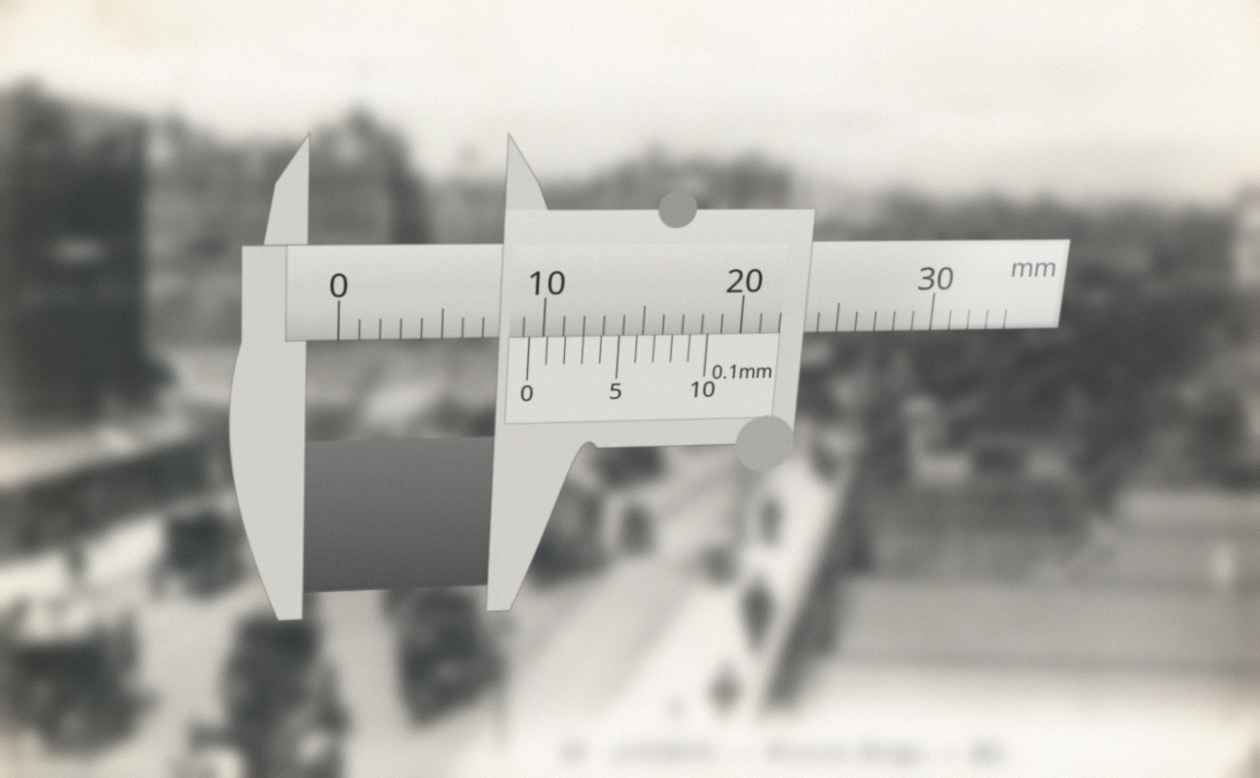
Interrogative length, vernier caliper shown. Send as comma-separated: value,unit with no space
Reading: 9.3,mm
